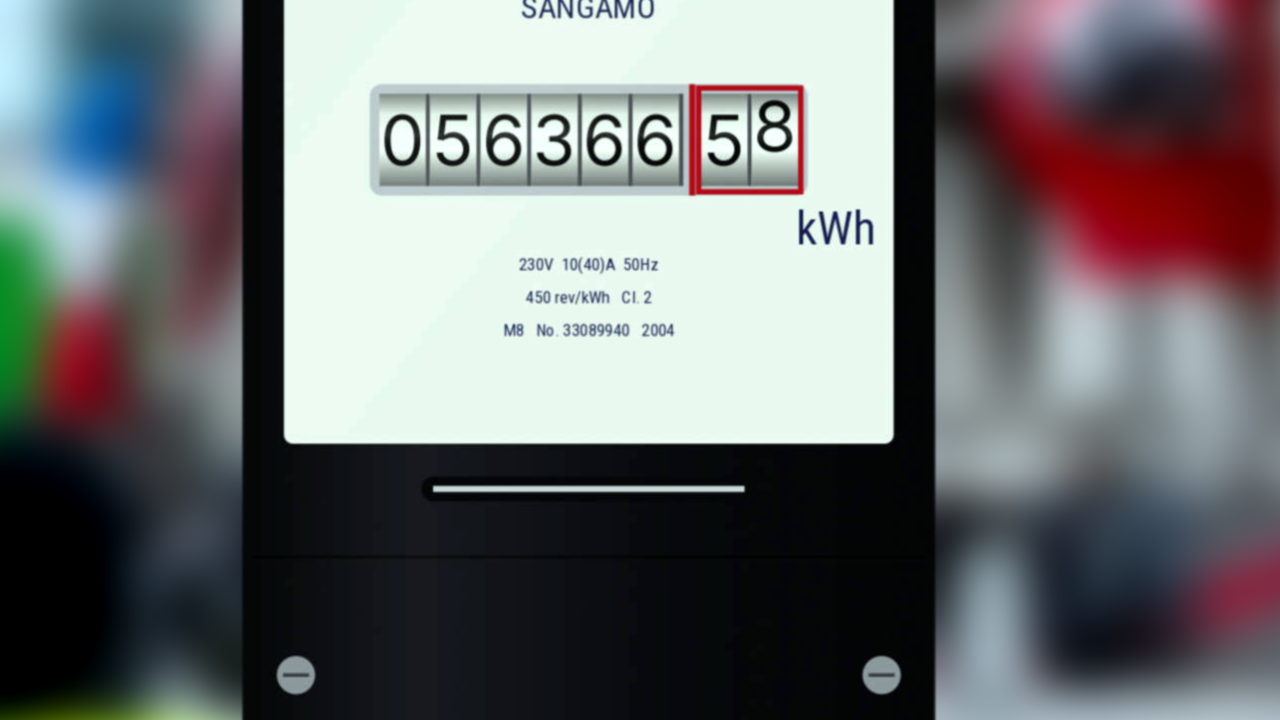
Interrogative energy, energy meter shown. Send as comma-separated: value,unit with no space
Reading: 56366.58,kWh
